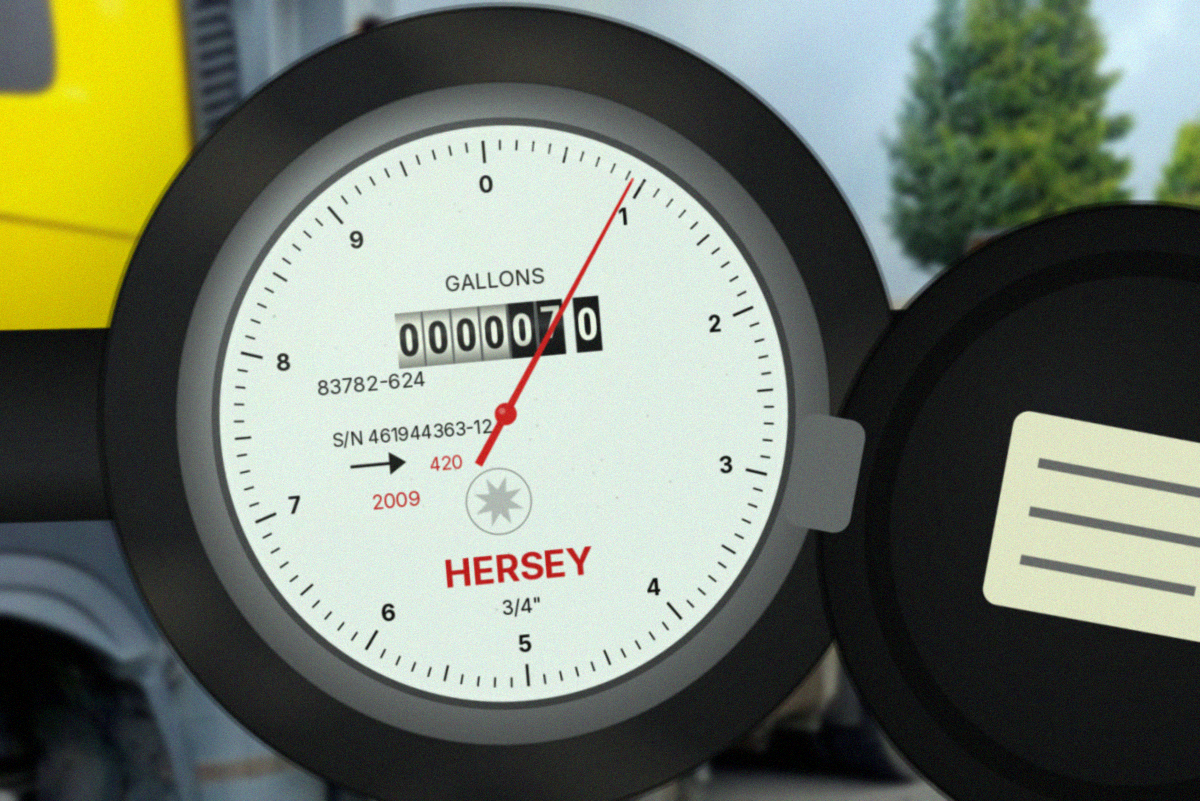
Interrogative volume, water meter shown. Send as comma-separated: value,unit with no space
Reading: 70.9,gal
